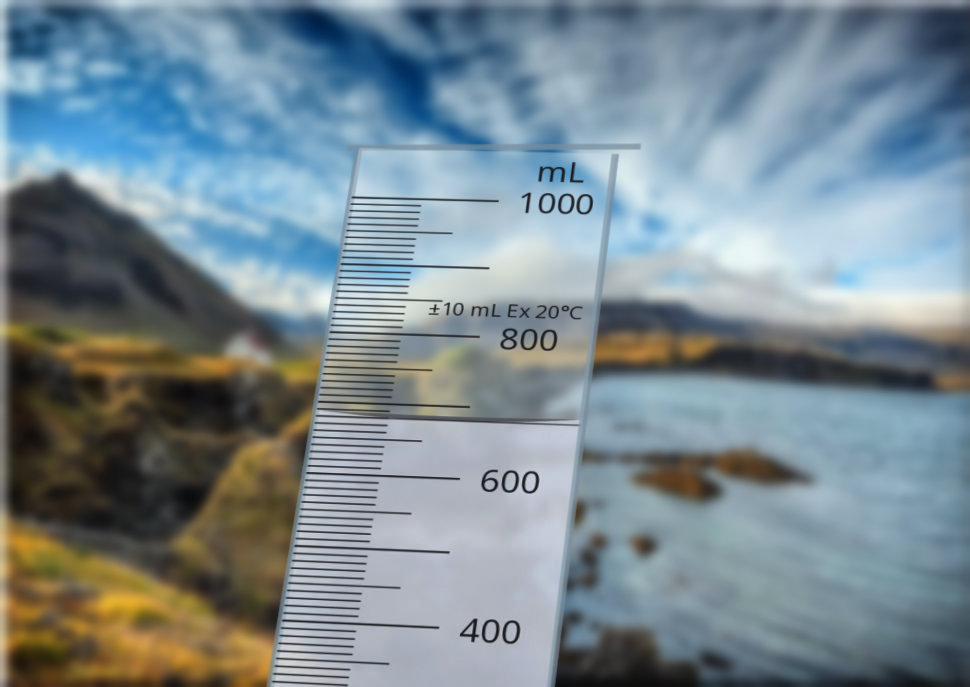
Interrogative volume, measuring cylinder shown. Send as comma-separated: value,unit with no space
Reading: 680,mL
